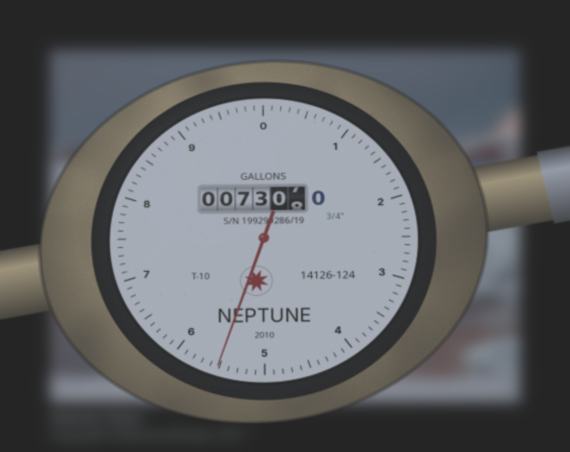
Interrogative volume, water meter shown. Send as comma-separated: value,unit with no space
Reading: 73075.5,gal
